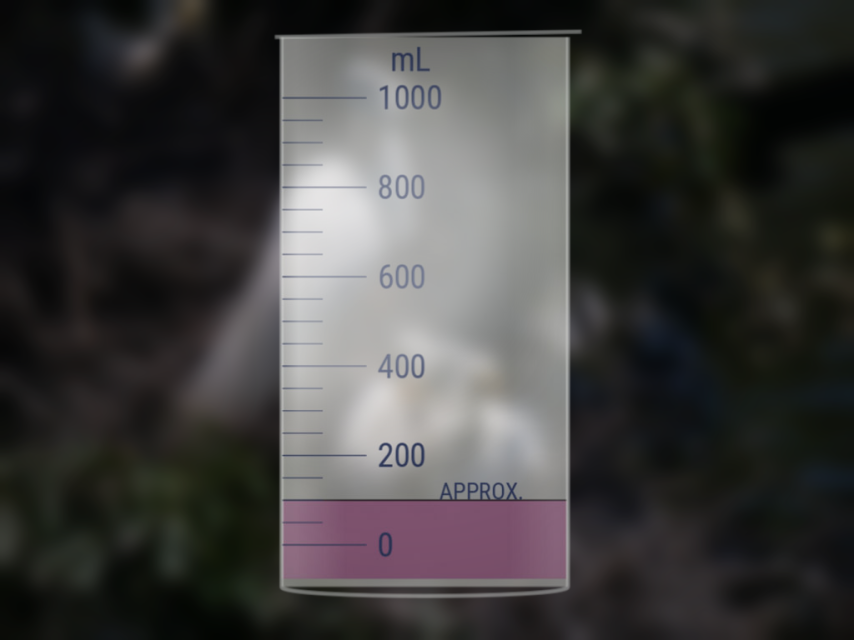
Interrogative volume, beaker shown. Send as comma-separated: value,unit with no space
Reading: 100,mL
